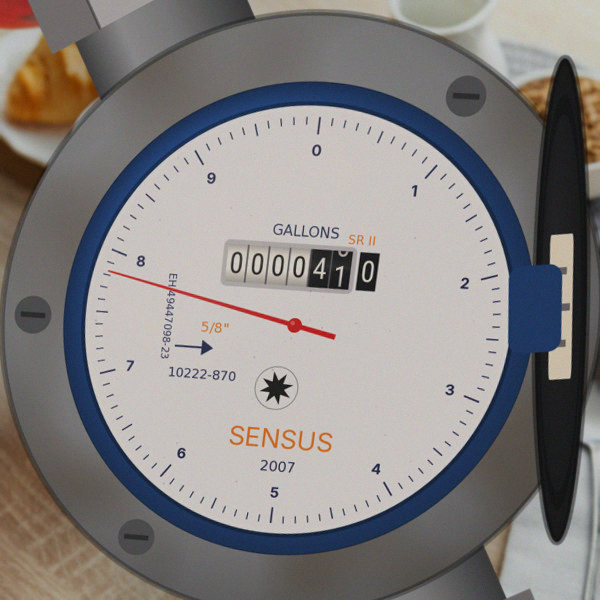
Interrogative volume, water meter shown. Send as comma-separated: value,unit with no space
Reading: 407.8,gal
